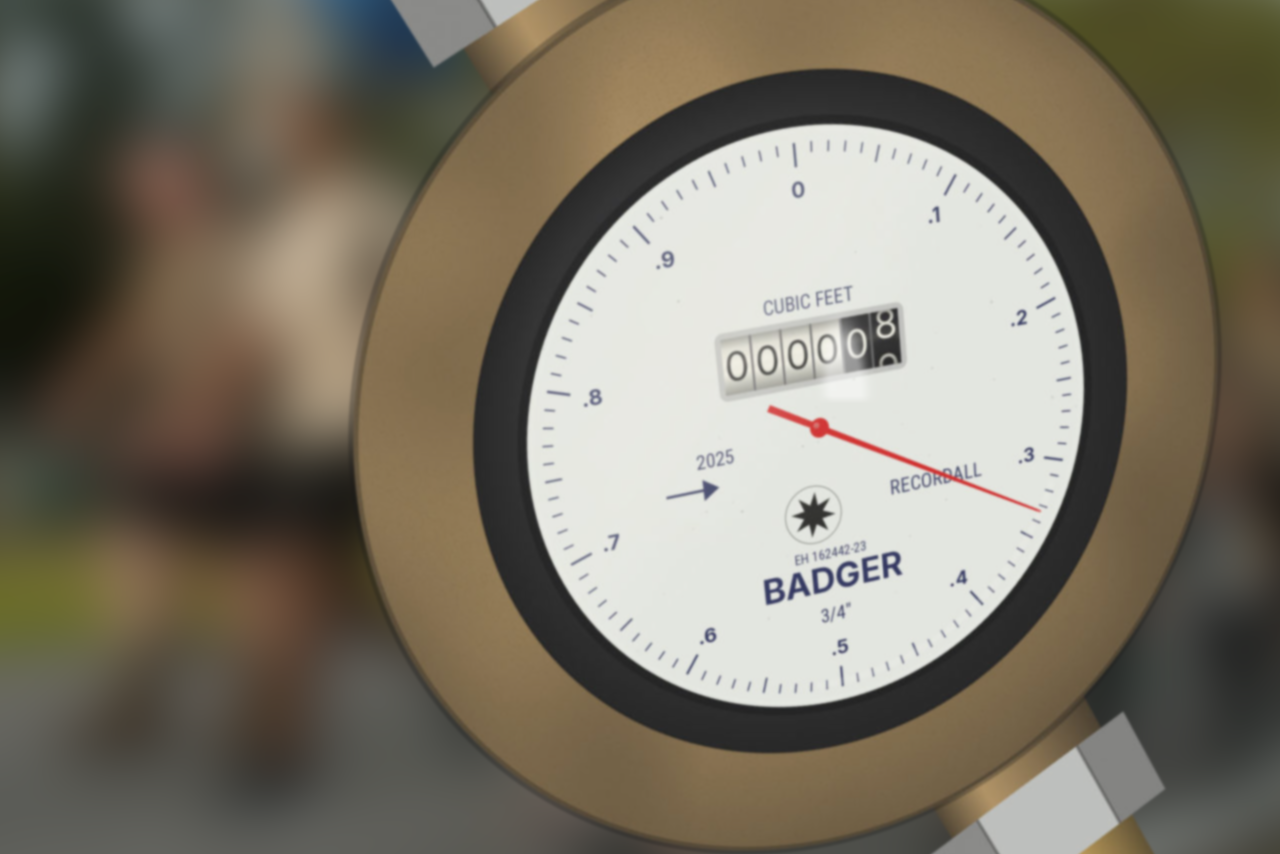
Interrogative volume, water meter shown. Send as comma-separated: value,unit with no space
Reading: 8.33,ft³
